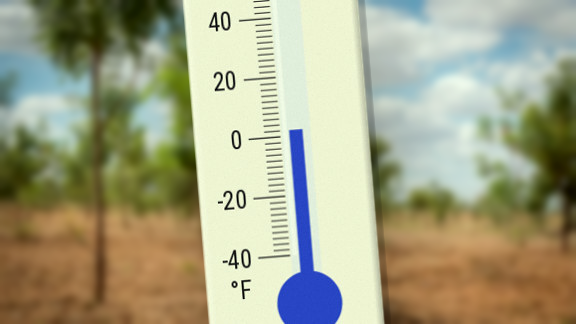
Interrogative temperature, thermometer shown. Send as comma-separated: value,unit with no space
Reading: 2,°F
